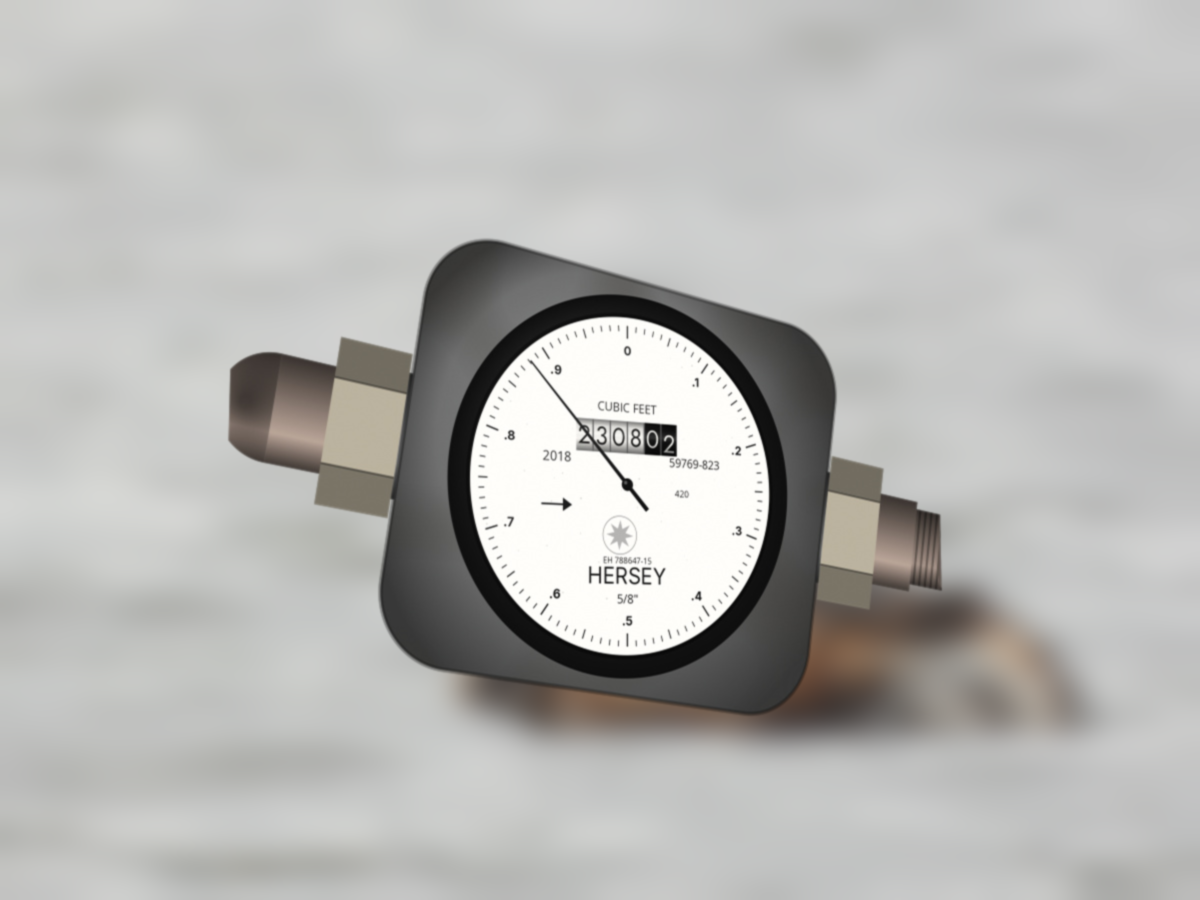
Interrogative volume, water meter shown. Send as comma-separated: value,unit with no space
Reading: 230801.88,ft³
